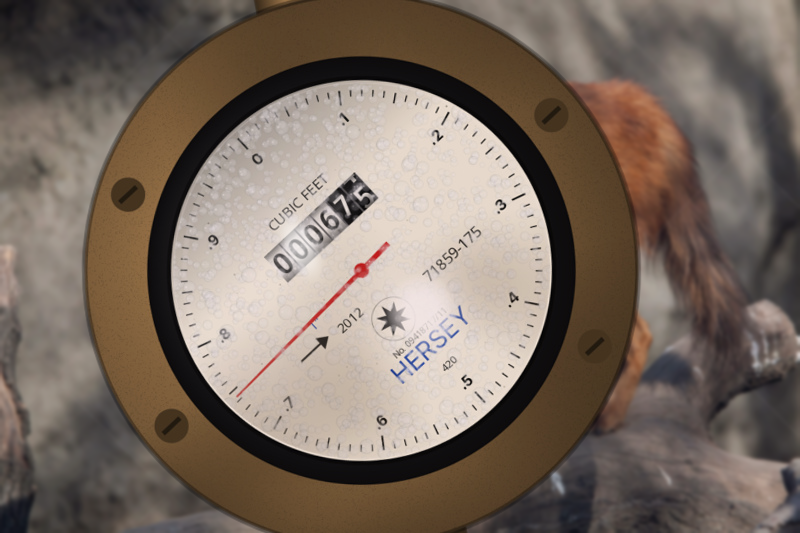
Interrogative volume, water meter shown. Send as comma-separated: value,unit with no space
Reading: 674.74,ft³
